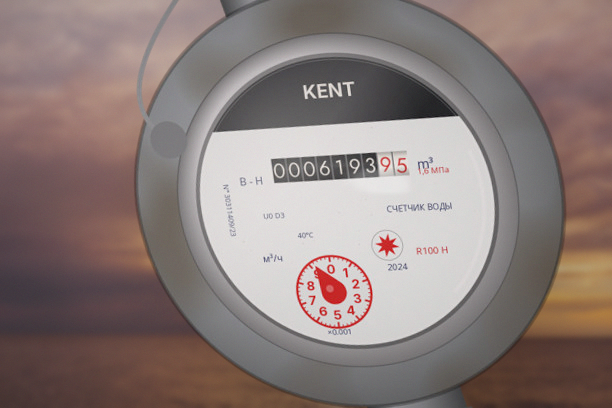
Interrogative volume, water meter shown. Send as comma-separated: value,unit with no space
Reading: 6193.949,m³
